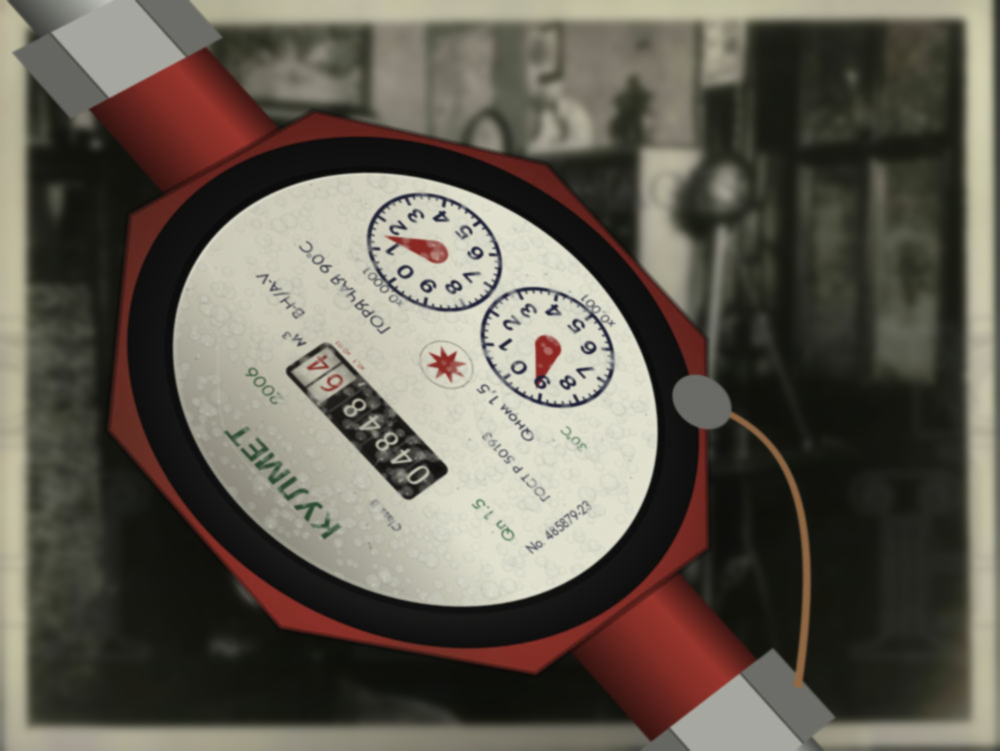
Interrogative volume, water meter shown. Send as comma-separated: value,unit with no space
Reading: 4848.6391,m³
